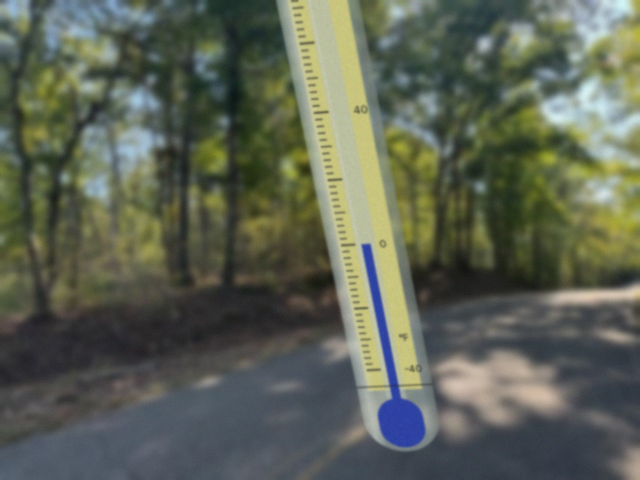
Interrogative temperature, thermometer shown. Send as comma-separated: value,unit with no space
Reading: 0,°F
